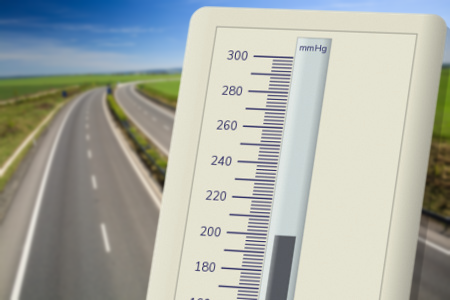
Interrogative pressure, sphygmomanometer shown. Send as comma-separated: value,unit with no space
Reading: 200,mmHg
